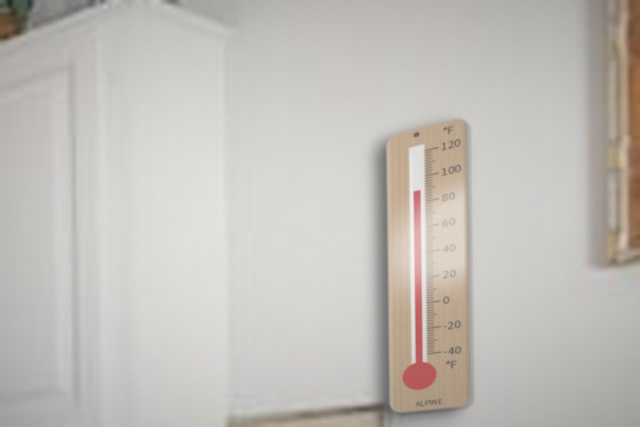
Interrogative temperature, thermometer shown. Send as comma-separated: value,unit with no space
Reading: 90,°F
